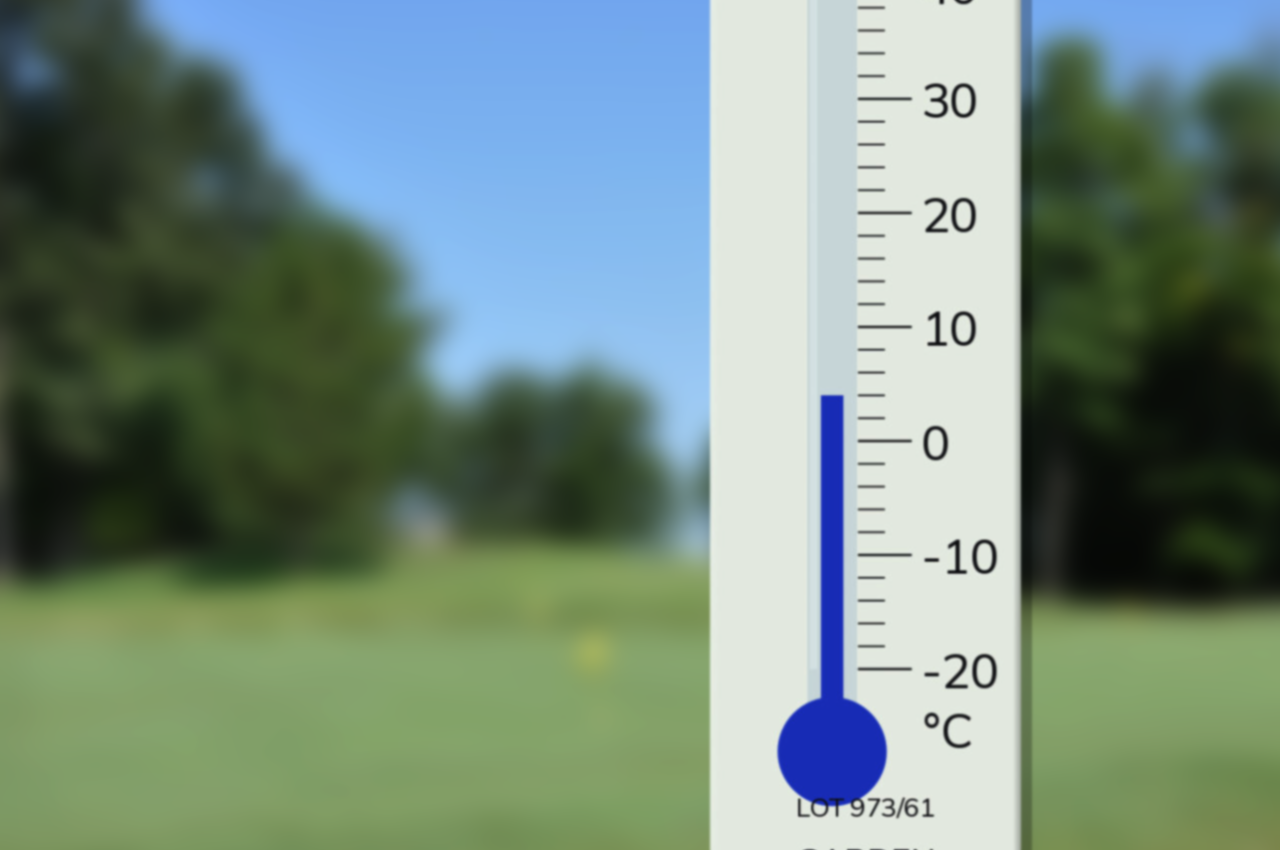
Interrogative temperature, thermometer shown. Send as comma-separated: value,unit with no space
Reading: 4,°C
